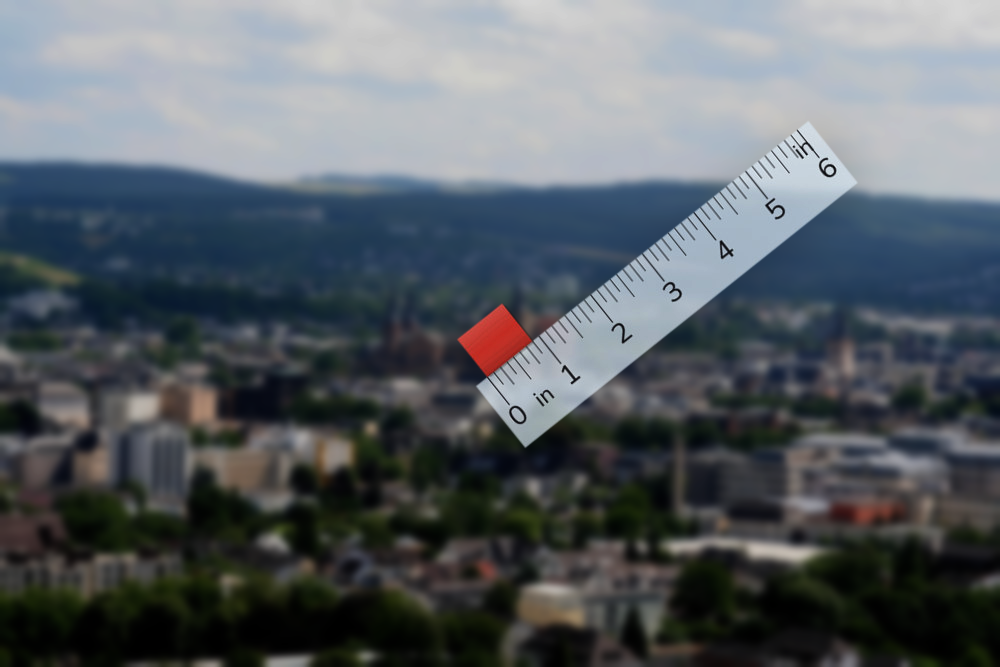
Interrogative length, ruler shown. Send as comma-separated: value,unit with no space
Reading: 0.875,in
